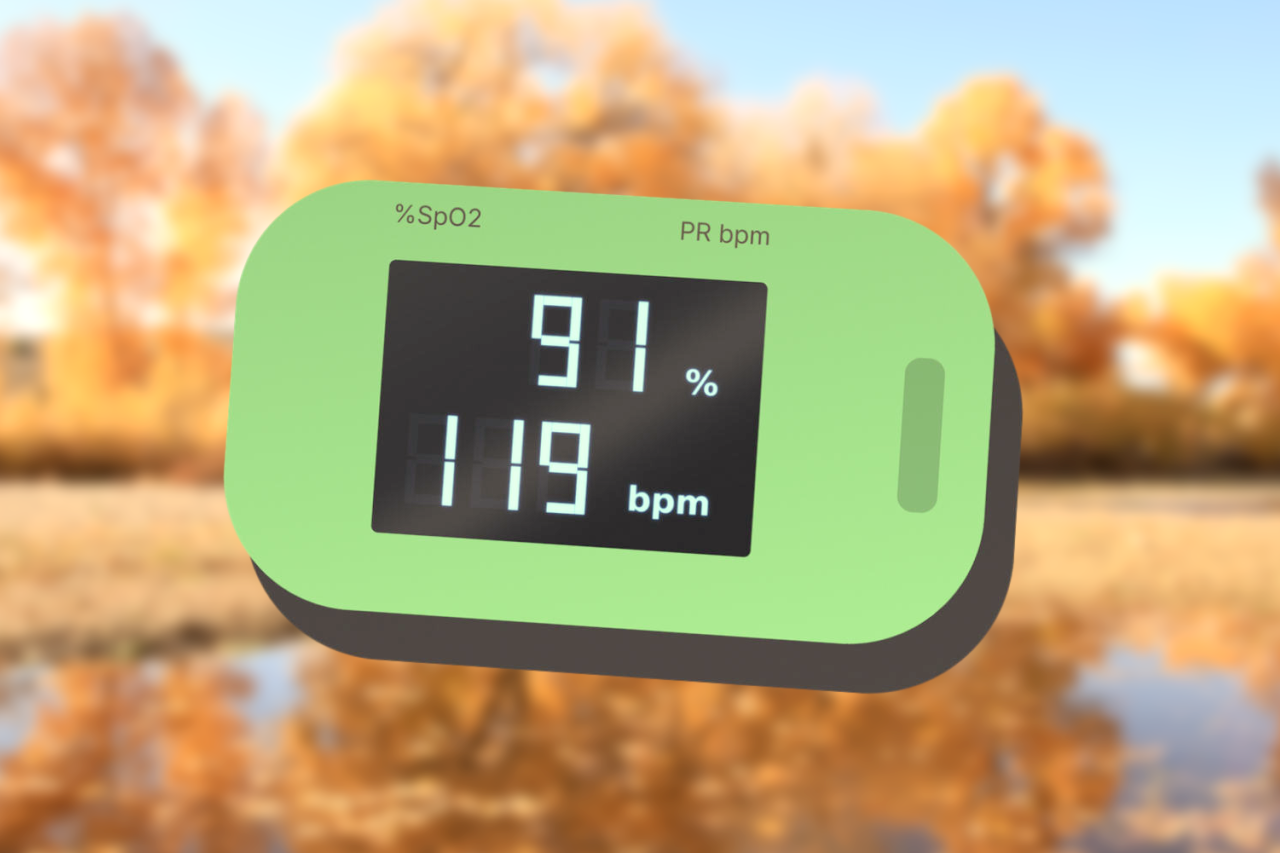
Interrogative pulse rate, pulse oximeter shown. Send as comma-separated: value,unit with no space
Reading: 119,bpm
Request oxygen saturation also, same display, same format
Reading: 91,%
